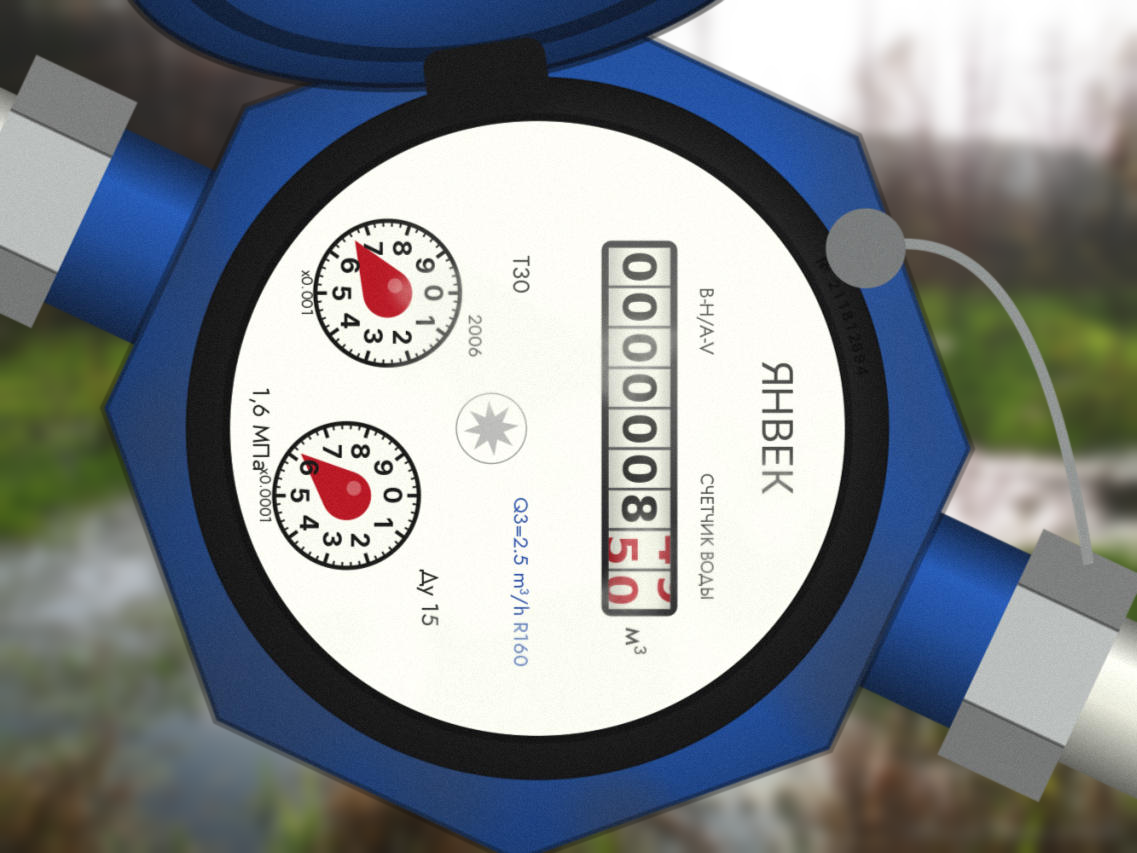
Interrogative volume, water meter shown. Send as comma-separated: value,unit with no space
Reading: 8.4966,m³
